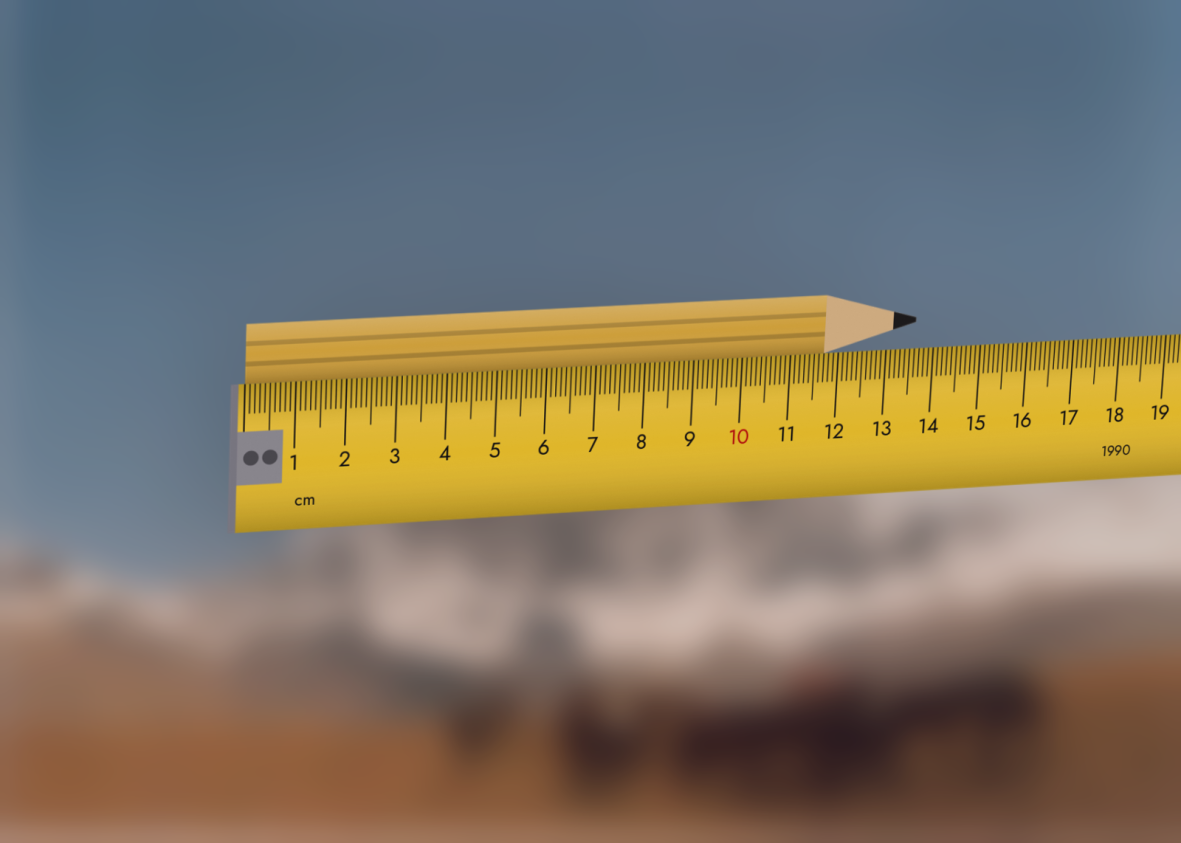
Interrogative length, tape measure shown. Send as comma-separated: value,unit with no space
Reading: 13.6,cm
